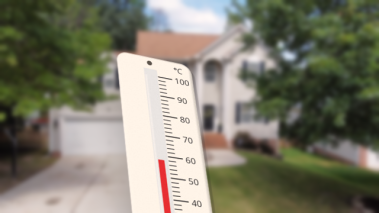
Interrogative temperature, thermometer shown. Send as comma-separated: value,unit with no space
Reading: 58,°C
